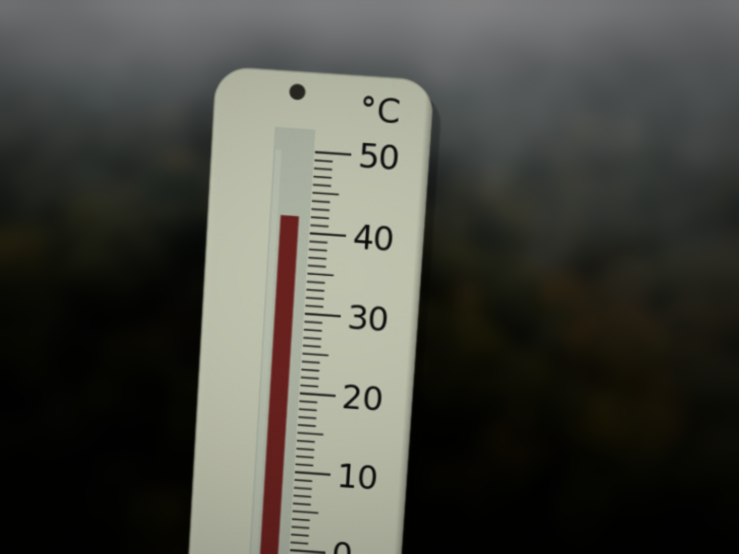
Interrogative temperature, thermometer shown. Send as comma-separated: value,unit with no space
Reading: 42,°C
